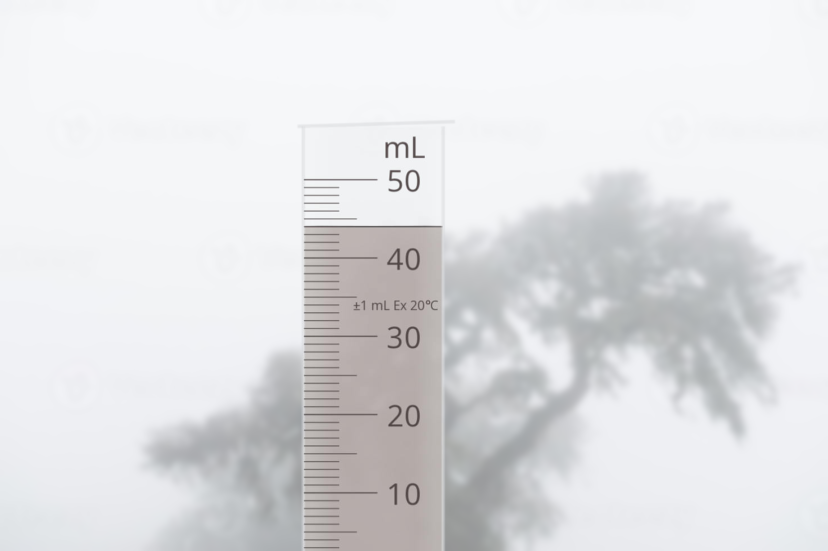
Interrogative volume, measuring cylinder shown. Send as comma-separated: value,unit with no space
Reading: 44,mL
